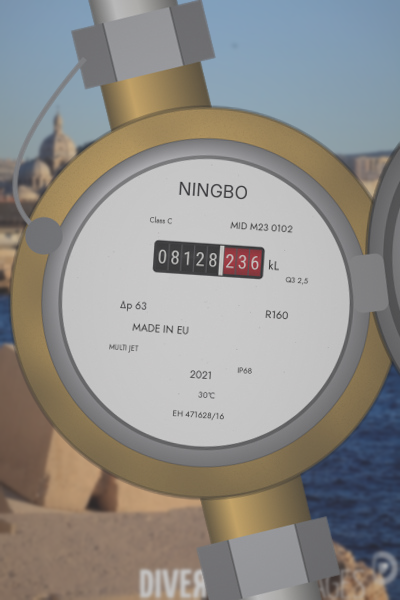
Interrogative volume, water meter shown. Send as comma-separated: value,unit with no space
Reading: 8128.236,kL
